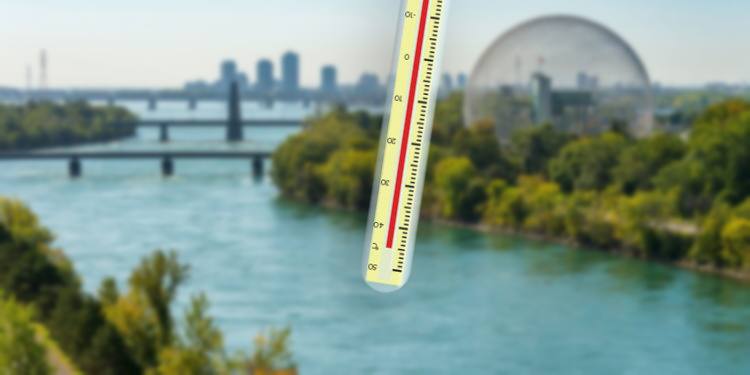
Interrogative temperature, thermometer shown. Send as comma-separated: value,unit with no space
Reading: 45,°C
